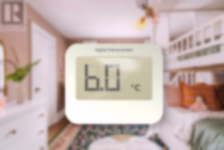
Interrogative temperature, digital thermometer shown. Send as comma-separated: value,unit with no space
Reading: 6.0,°C
